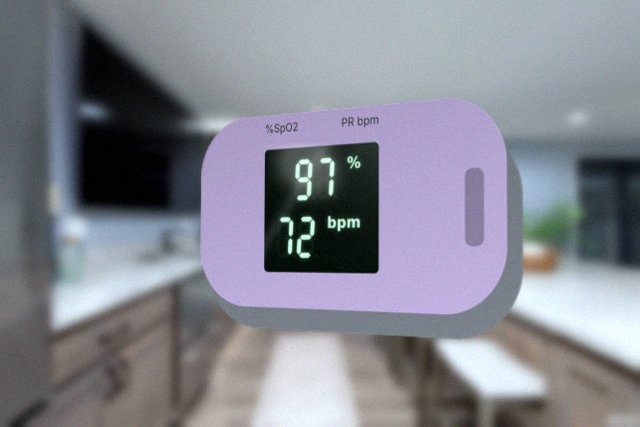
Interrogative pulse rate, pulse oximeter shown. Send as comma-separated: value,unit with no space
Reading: 72,bpm
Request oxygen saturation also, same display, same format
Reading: 97,%
